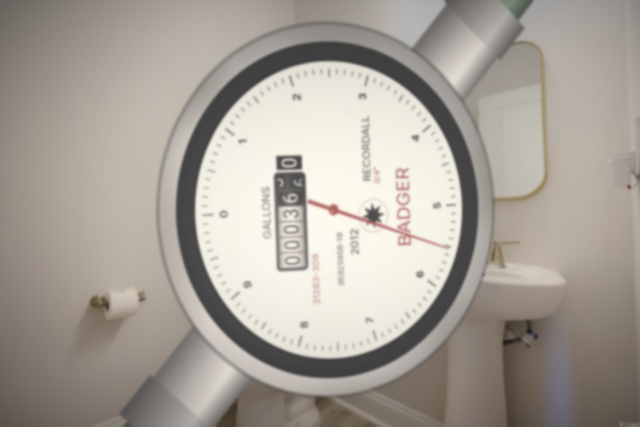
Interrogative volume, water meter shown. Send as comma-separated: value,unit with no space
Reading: 3655.5,gal
